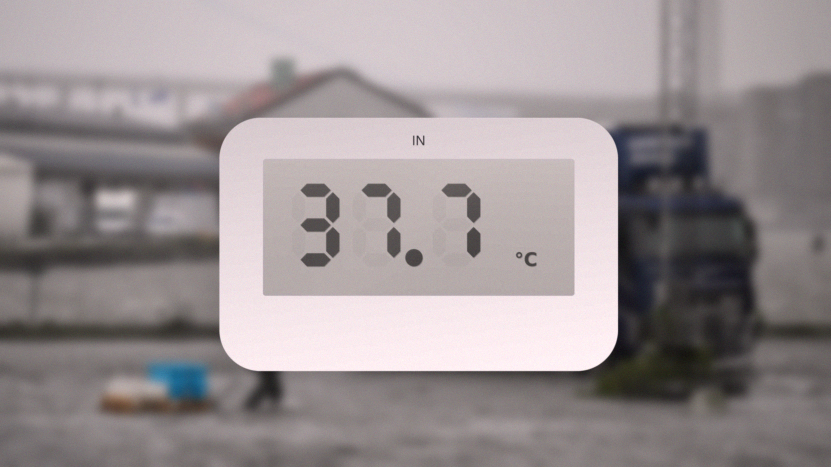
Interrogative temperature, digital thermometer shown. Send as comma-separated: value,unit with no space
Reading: 37.7,°C
